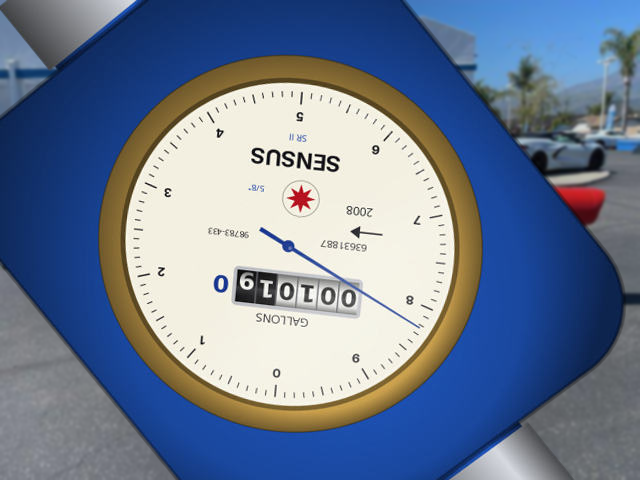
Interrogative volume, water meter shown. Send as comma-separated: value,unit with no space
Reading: 10188.2,gal
